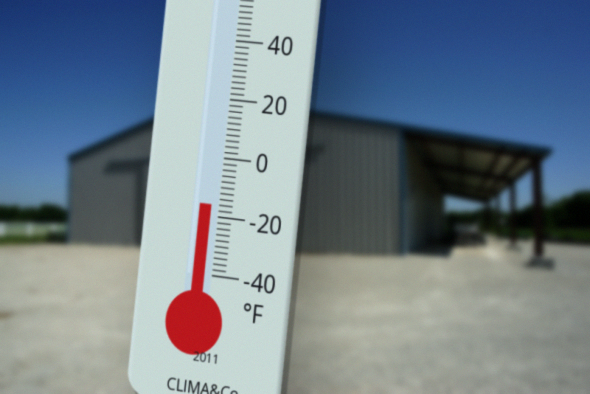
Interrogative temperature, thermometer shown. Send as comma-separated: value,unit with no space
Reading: -16,°F
